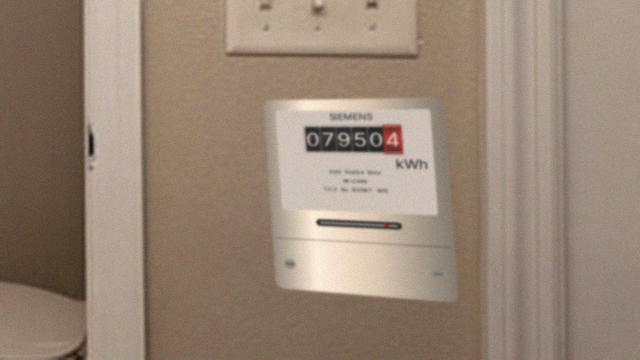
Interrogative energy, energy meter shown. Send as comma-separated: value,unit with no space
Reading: 7950.4,kWh
